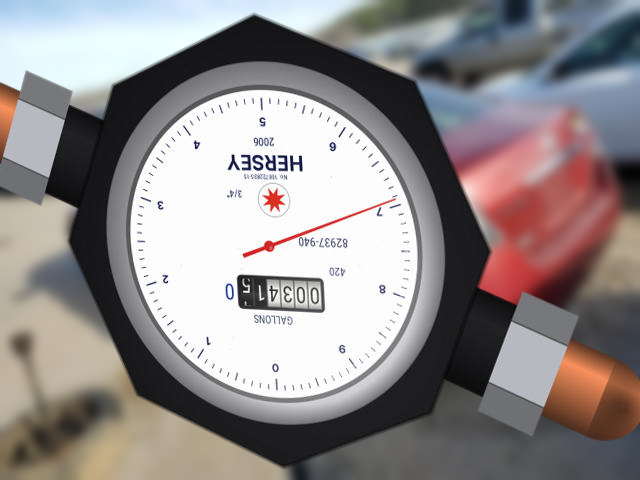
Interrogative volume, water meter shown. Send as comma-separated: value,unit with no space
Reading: 34146.9,gal
